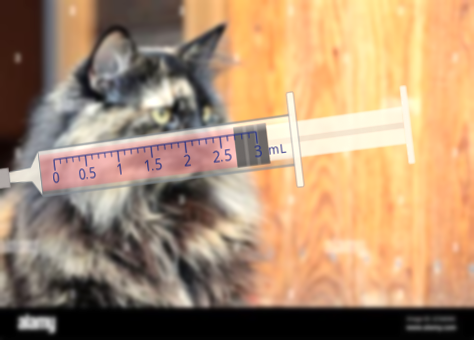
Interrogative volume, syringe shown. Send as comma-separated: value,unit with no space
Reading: 2.7,mL
